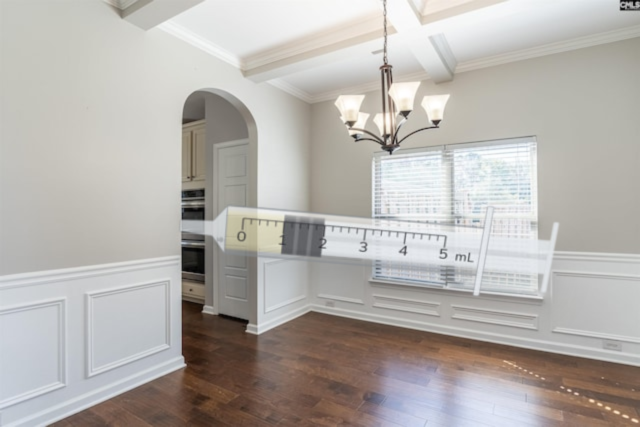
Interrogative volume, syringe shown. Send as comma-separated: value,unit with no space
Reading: 1,mL
